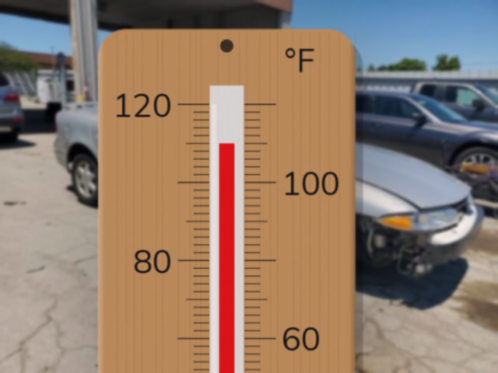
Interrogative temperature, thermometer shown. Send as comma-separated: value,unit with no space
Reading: 110,°F
